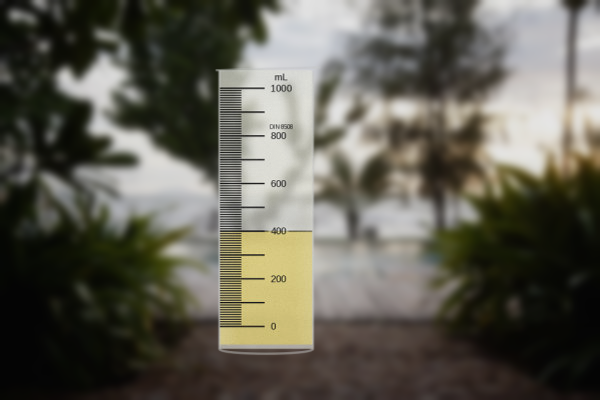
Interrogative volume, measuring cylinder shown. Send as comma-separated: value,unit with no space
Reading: 400,mL
